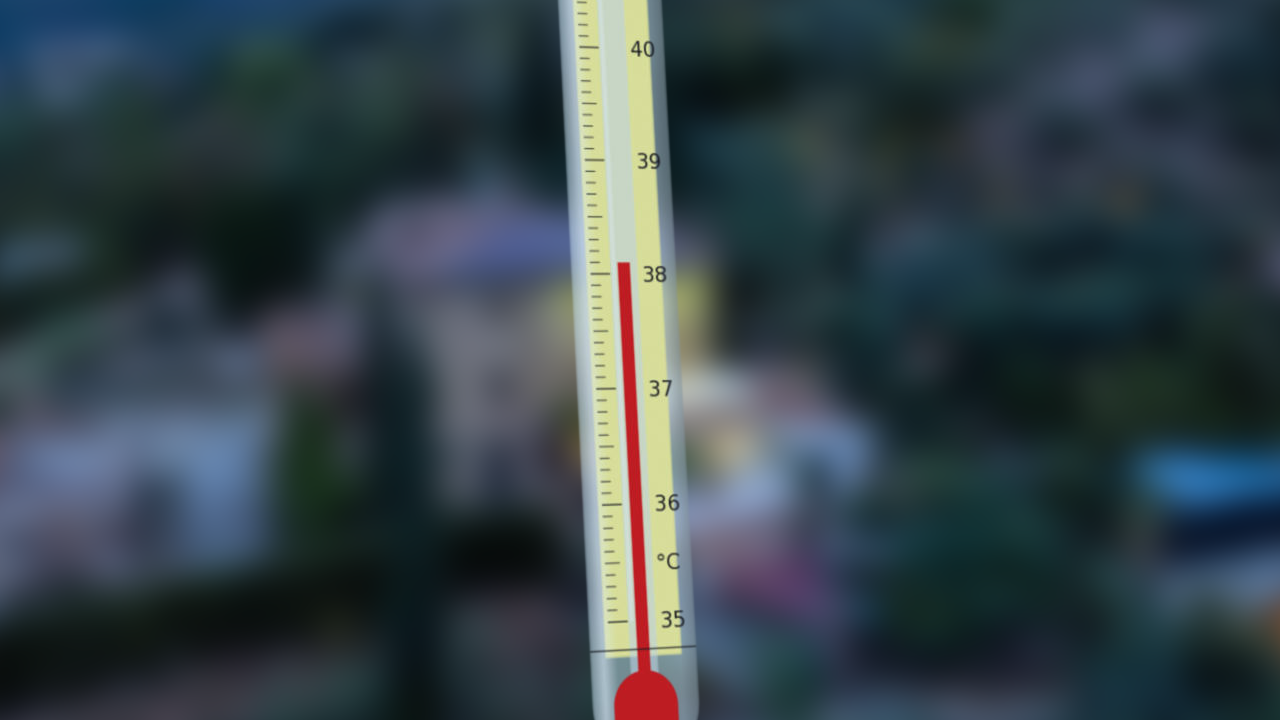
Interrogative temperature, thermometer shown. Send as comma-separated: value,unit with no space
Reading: 38.1,°C
